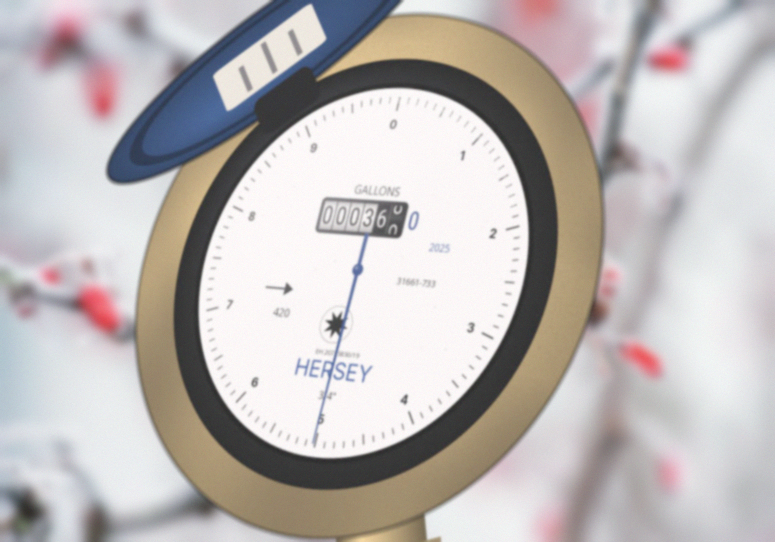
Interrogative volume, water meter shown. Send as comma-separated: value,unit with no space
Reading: 3685.0,gal
